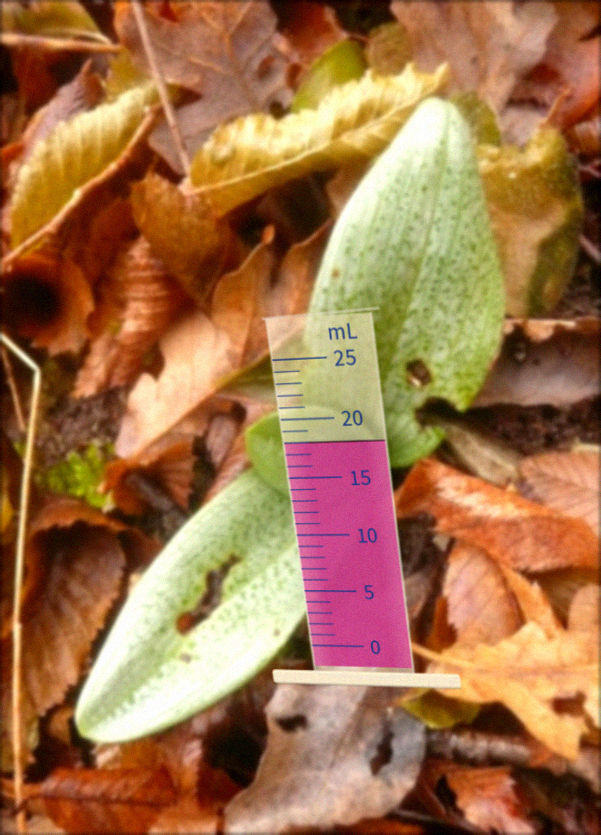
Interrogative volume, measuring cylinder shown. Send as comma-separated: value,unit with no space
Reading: 18,mL
